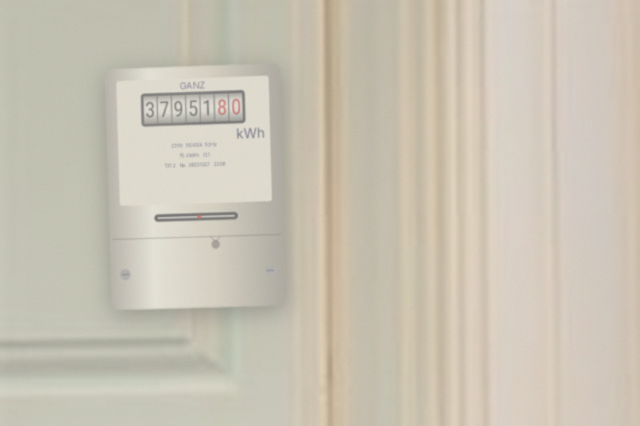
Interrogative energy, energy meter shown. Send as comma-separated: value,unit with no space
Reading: 37951.80,kWh
